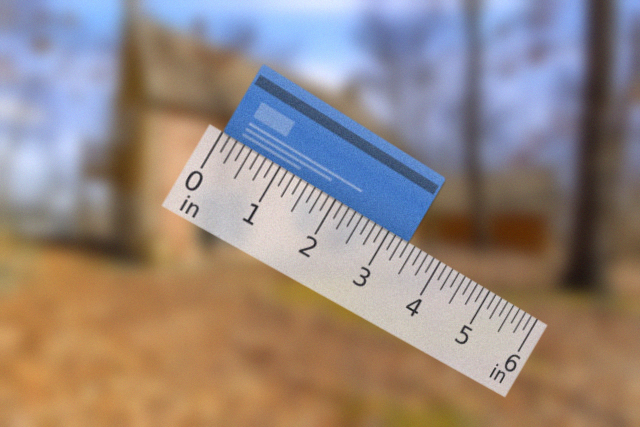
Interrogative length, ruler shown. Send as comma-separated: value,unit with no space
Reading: 3.375,in
